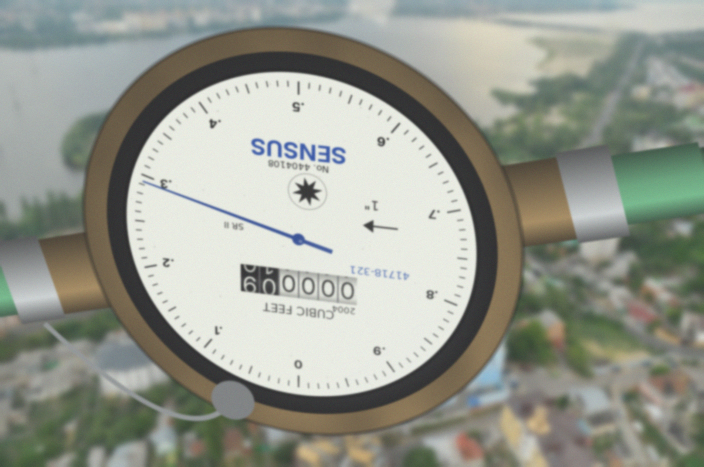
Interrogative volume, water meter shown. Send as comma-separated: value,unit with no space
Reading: 9.29,ft³
